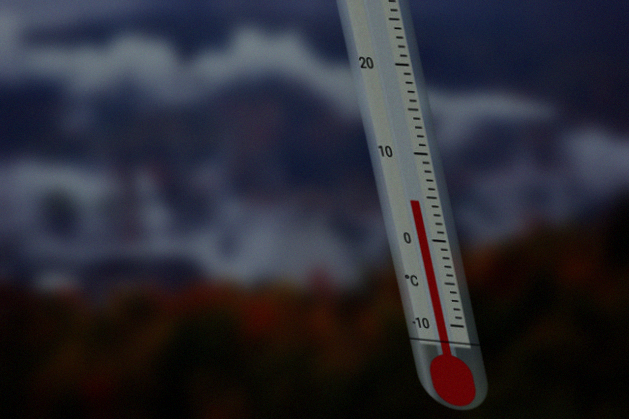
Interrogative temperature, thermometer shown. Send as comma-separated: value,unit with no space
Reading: 4.5,°C
